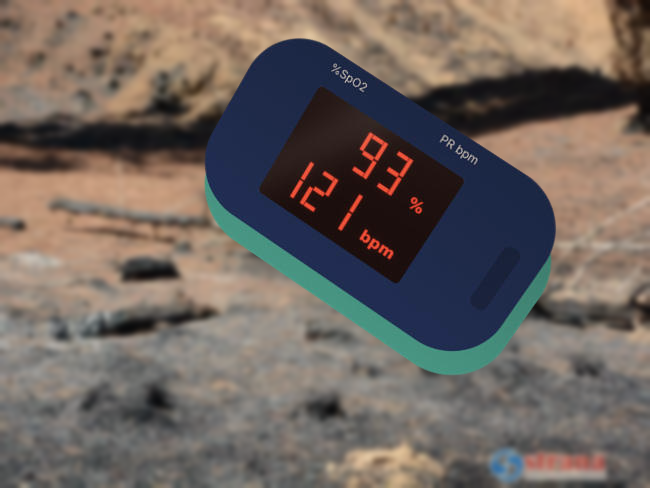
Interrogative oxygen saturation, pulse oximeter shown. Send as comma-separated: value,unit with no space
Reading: 93,%
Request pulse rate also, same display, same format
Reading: 121,bpm
